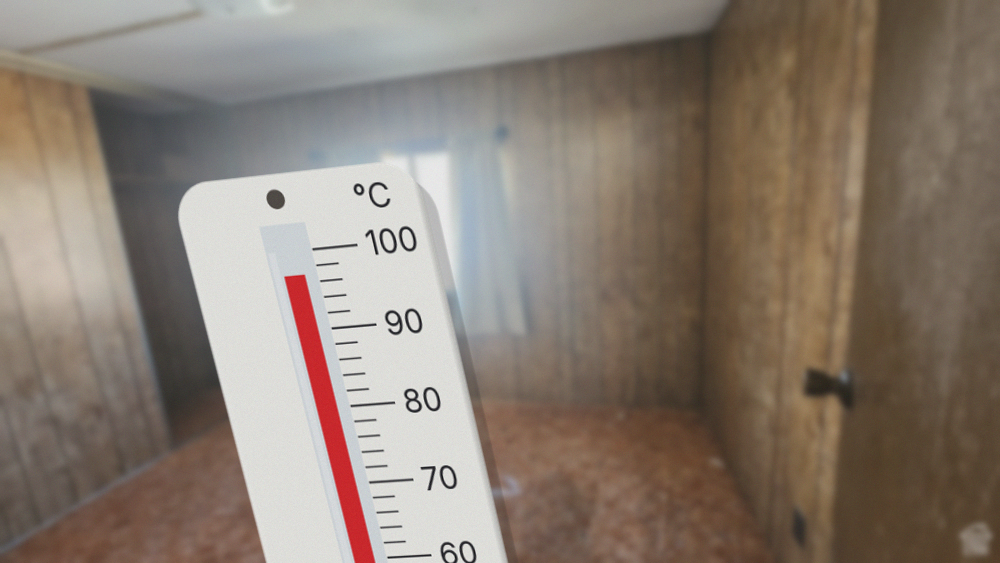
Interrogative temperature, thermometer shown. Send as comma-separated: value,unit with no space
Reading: 97,°C
